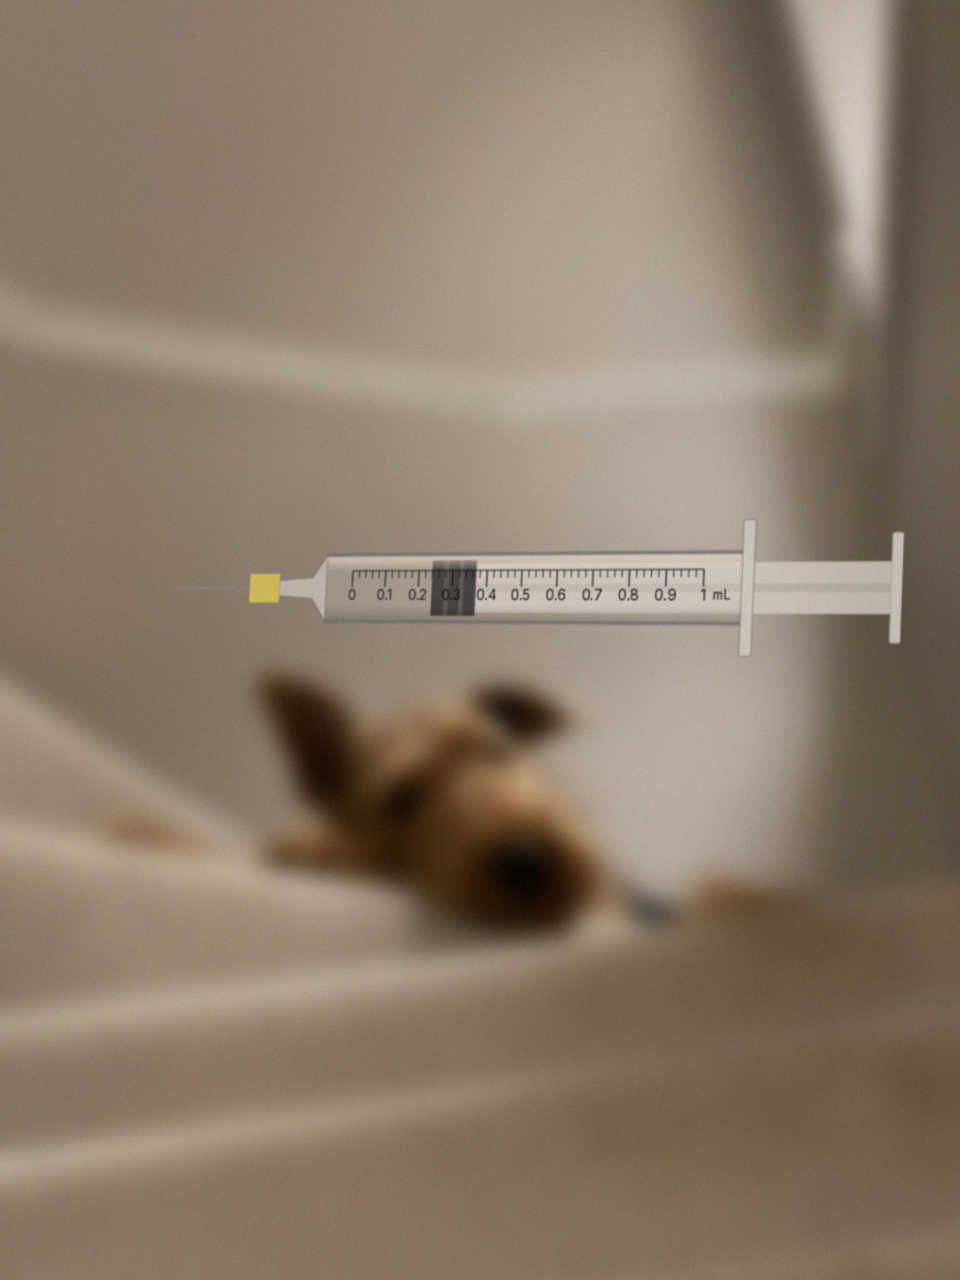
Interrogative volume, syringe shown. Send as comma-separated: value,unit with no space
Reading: 0.24,mL
